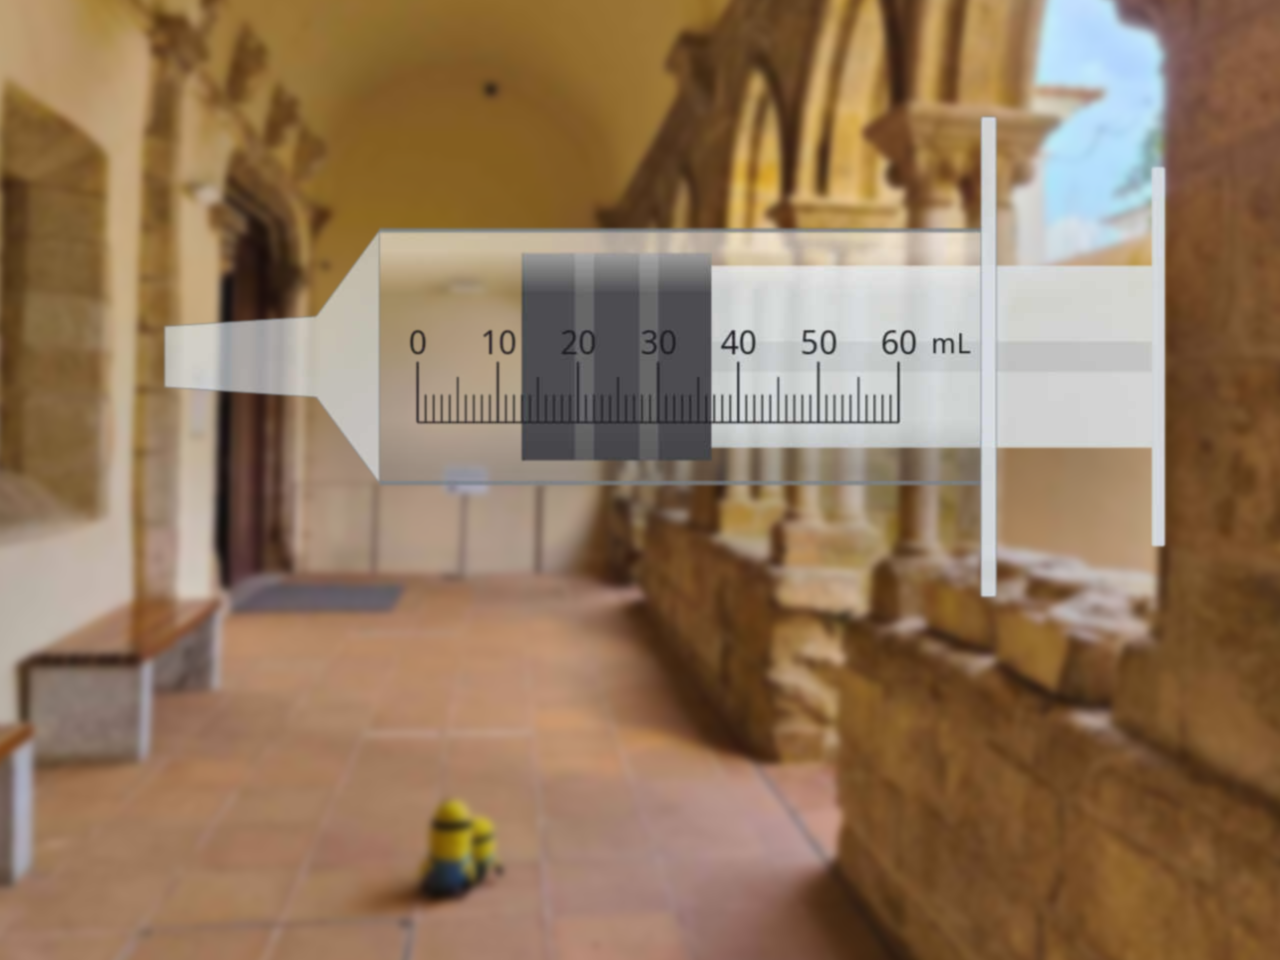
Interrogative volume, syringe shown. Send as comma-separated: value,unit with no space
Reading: 13,mL
